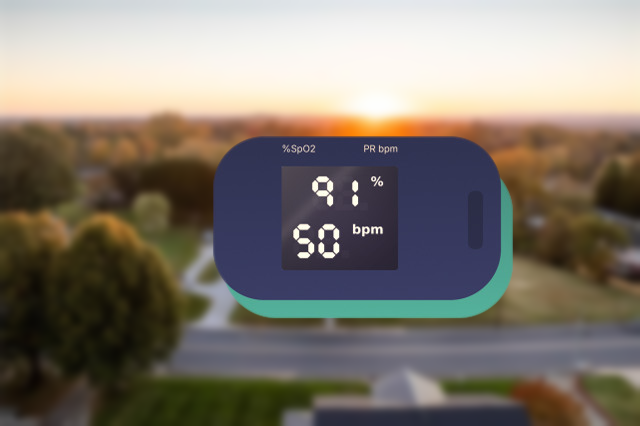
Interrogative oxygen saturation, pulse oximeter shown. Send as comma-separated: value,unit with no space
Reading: 91,%
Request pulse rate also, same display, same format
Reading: 50,bpm
